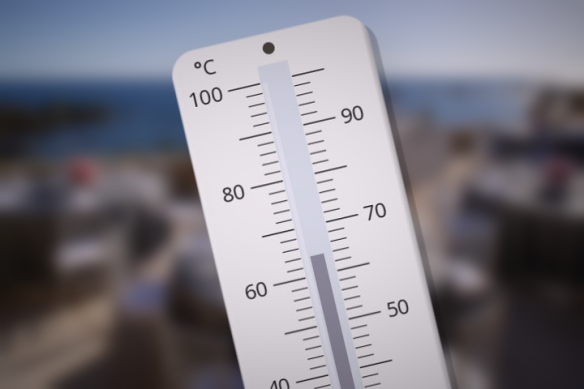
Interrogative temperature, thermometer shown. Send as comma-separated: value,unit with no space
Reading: 64,°C
